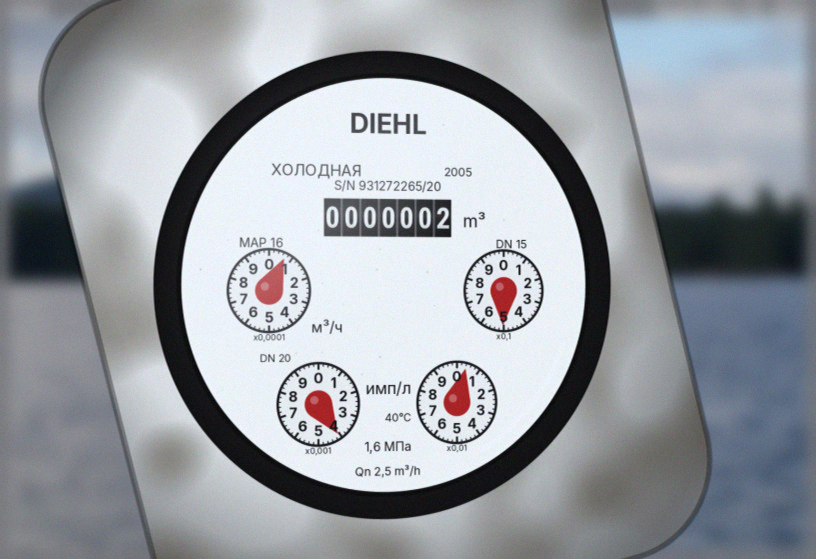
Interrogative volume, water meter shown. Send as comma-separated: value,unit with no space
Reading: 2.5040,m³
